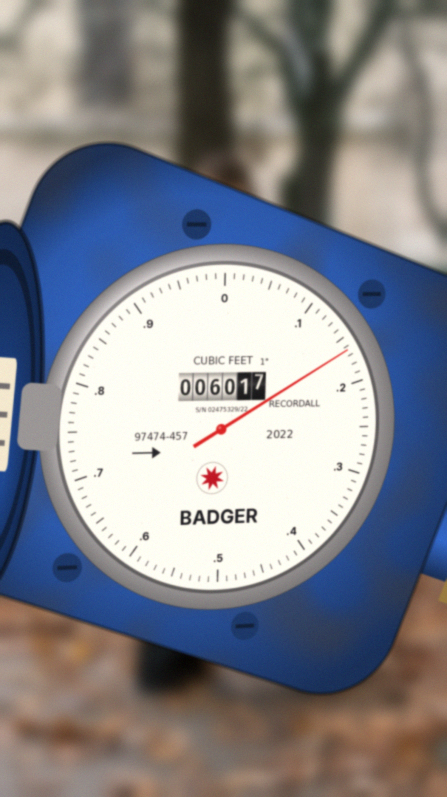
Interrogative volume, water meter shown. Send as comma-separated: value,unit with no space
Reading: 6017.16,ft³
